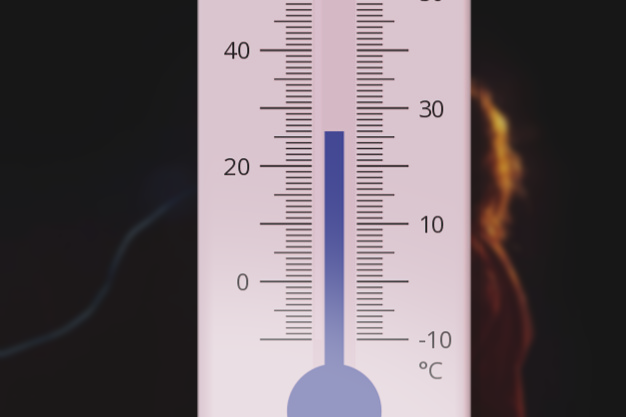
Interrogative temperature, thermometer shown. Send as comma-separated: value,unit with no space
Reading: 26,°C
